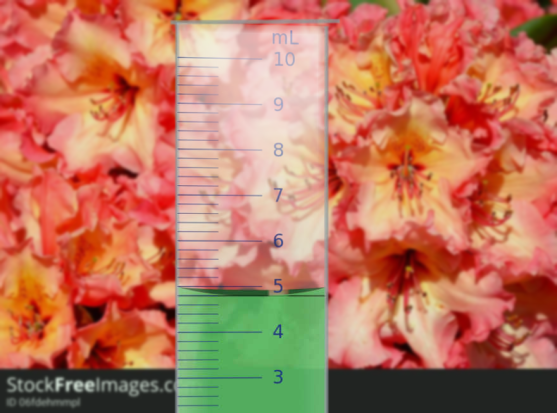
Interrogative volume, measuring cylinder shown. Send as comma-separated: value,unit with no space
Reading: 4.8,mL
